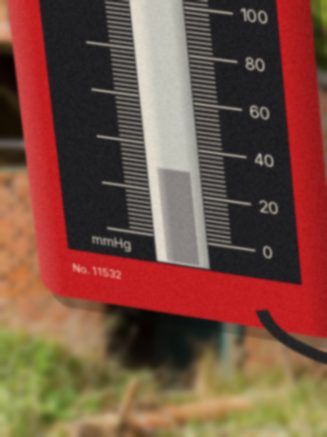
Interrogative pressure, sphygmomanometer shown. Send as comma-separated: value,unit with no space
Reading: 30,mmHg
